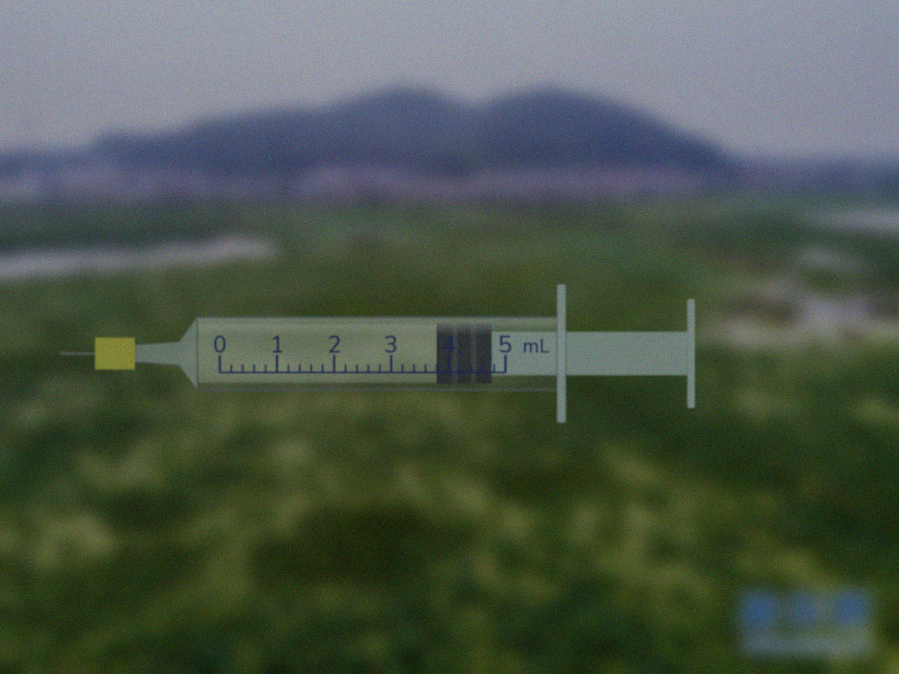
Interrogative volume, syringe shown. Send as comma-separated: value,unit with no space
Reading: 3.8,mL
